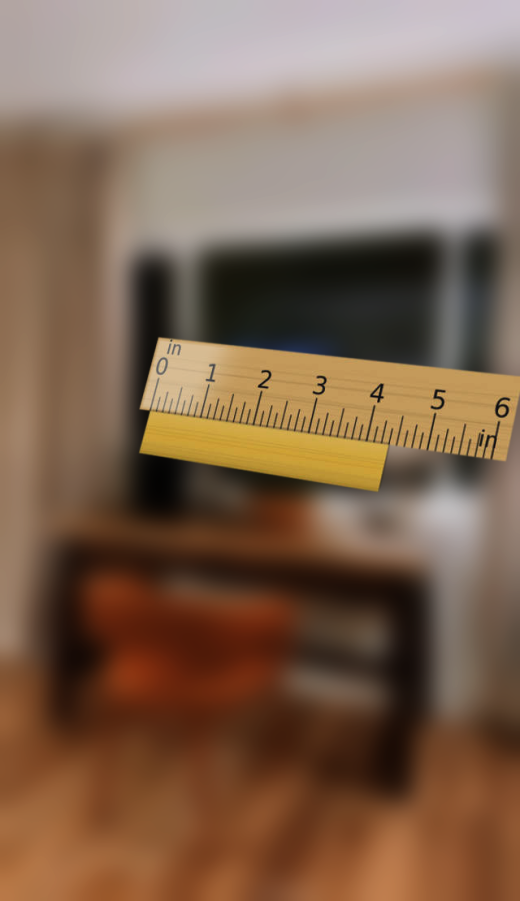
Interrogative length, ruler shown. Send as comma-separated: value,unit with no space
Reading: 4.375,in
